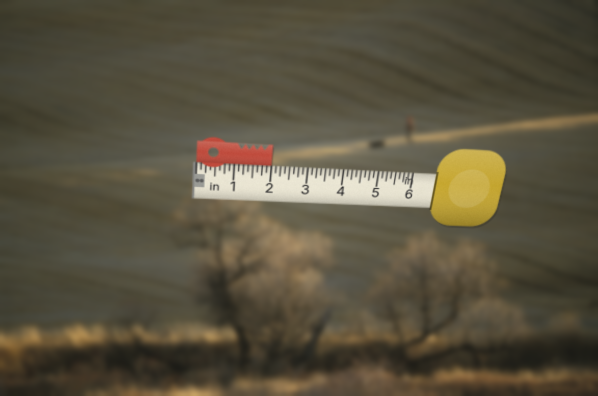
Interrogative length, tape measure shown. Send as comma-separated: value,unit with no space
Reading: 2,in
